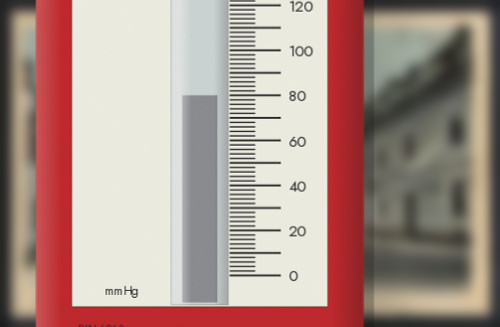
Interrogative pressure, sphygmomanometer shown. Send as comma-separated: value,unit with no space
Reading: 80,mmHg
